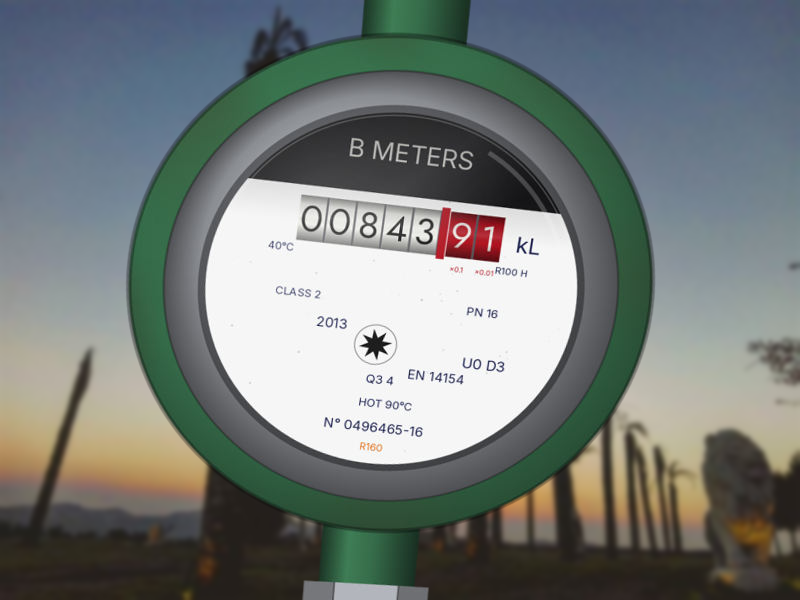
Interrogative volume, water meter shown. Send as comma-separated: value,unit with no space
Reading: 843.91,kL
